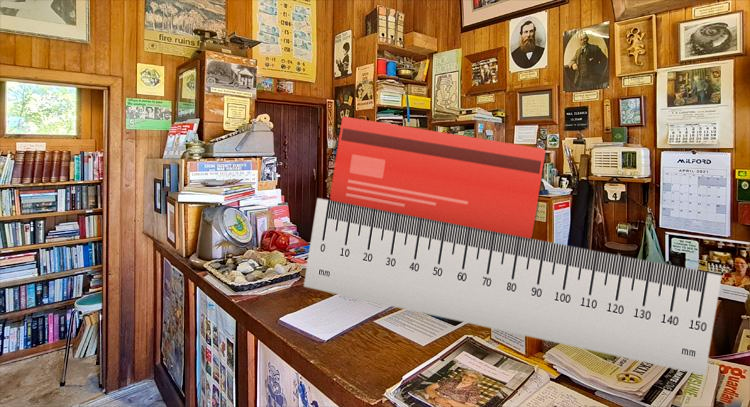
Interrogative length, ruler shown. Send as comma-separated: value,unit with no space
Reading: 85,mm
